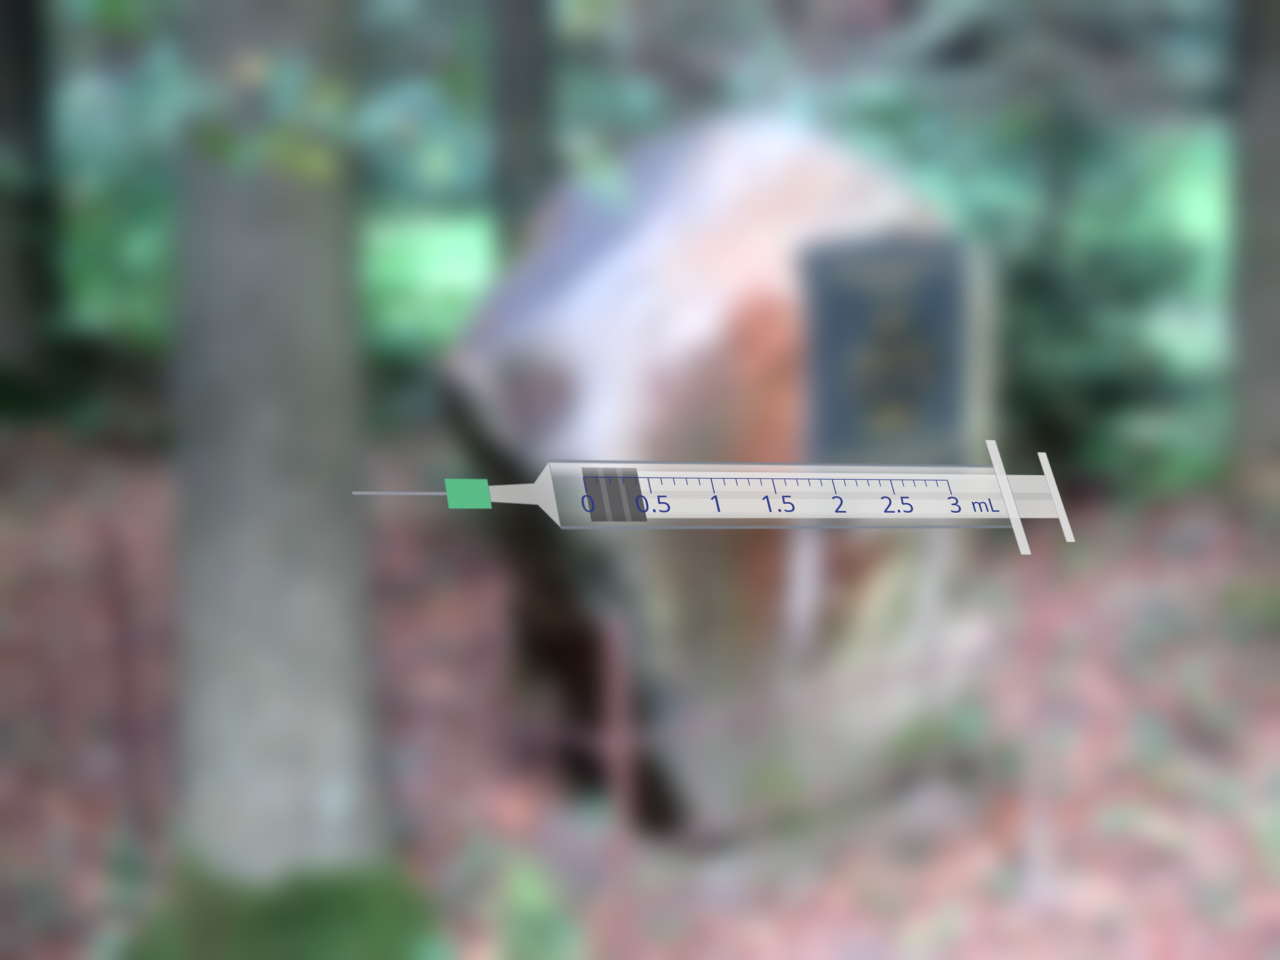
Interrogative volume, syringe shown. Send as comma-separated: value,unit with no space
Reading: 0,mL
